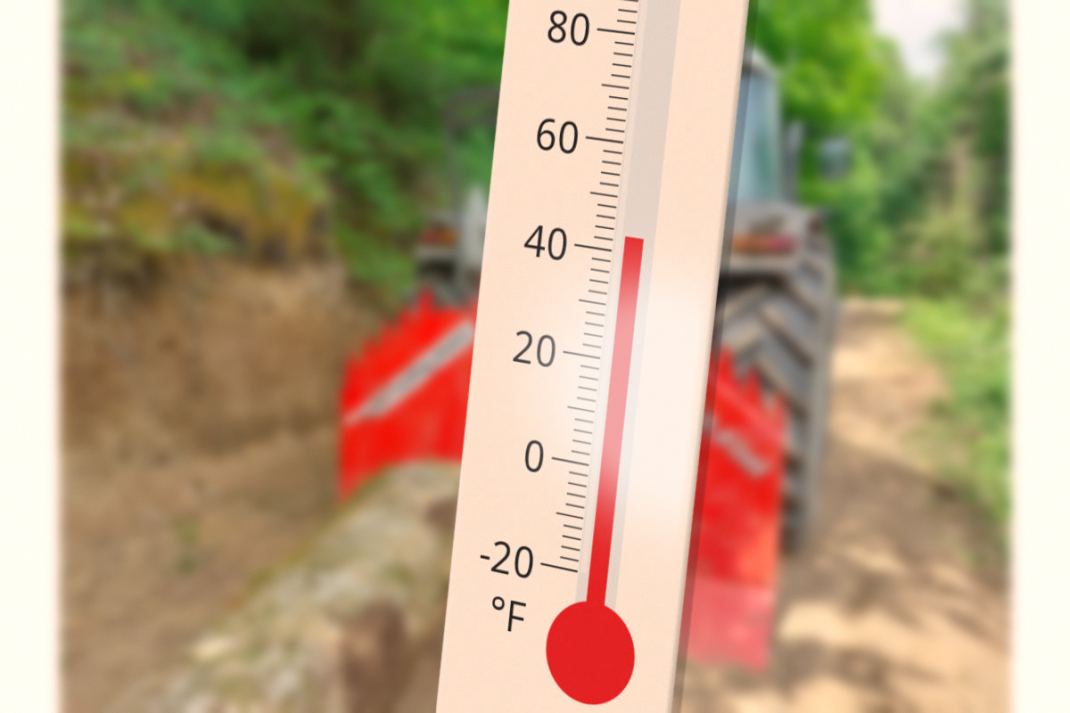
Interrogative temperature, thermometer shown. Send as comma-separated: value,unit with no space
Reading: 43,°F
